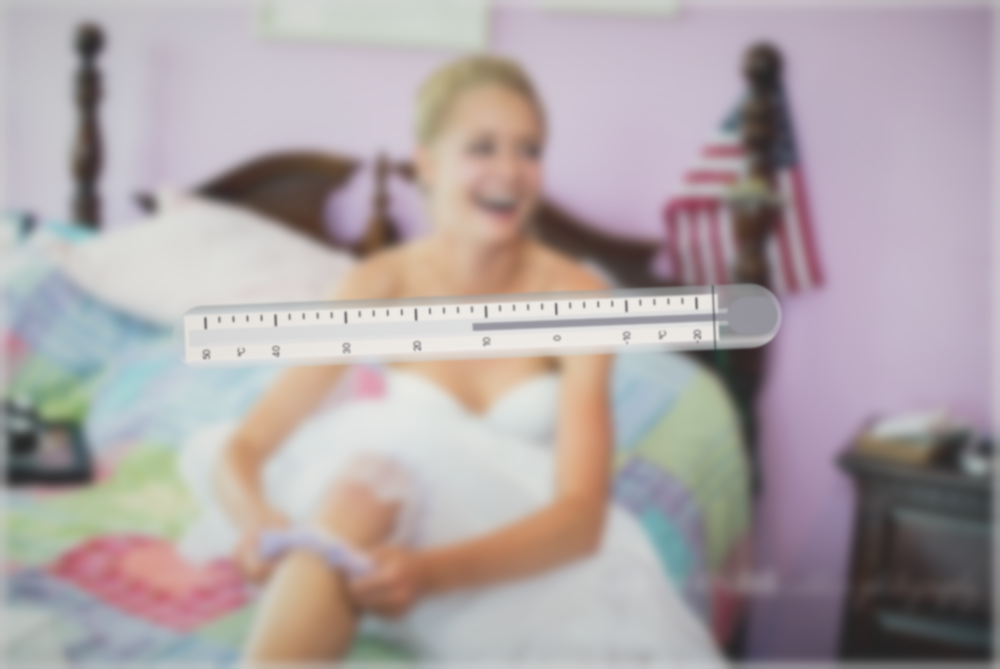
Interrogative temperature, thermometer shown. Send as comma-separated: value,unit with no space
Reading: 12,°C
